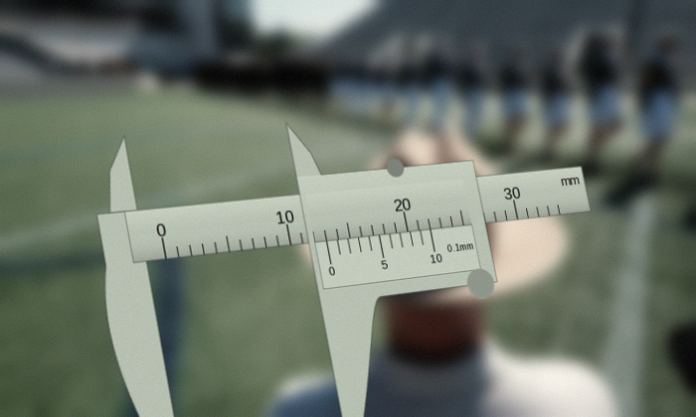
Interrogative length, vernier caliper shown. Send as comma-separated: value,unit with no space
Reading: 13.0,mm
